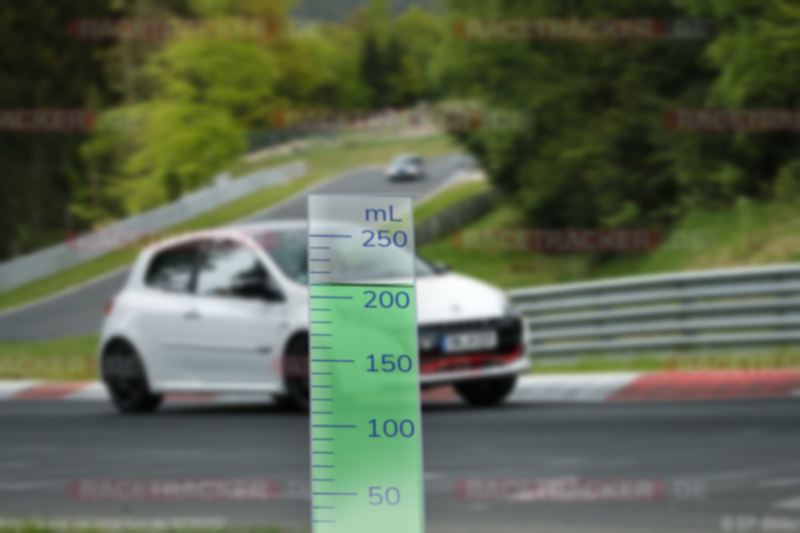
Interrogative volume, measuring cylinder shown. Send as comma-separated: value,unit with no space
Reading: 210,mL
